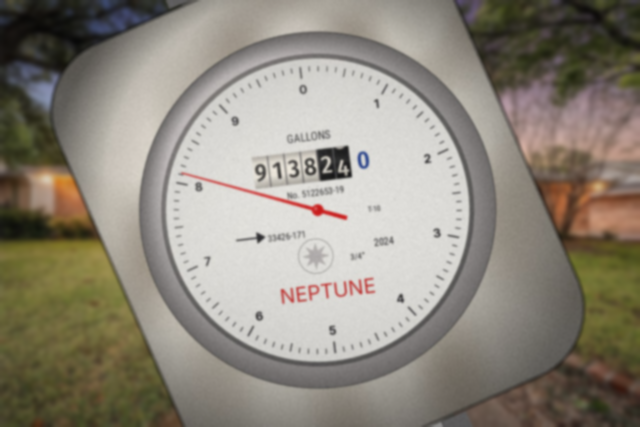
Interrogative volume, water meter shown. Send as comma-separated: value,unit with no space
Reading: 9138238.1,gal
